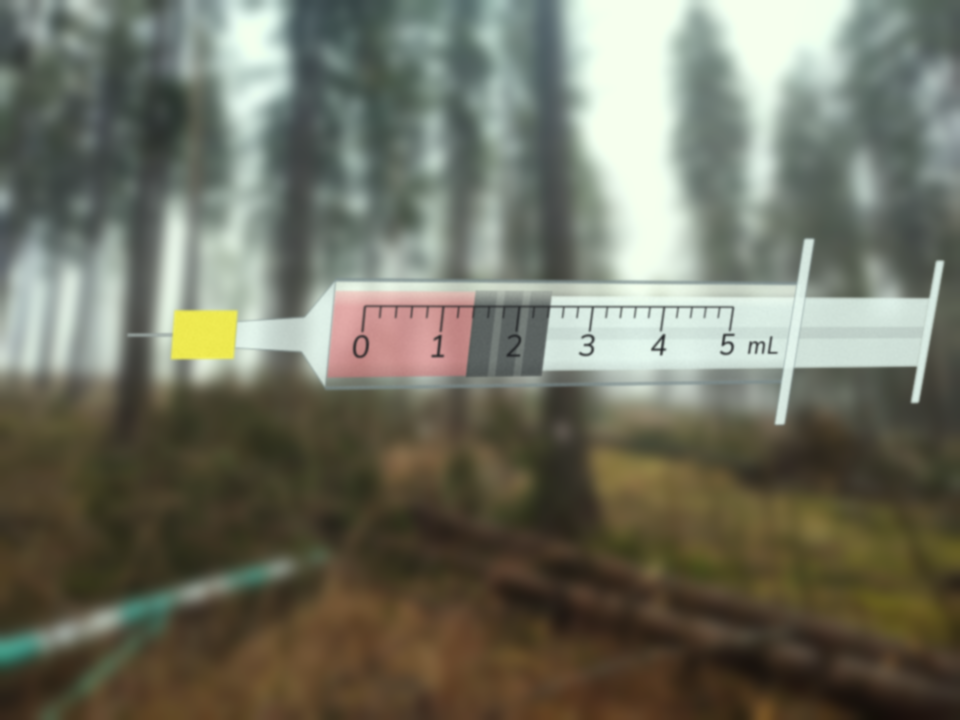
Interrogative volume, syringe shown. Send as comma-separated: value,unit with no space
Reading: 1.4,mL
